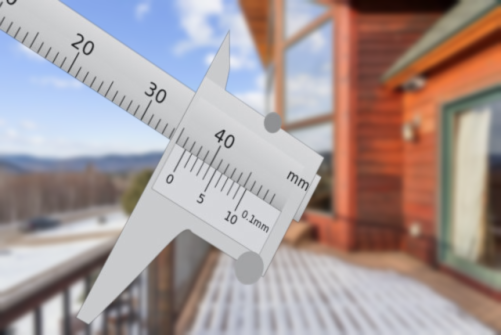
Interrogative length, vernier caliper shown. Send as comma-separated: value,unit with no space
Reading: 36.4,mm
